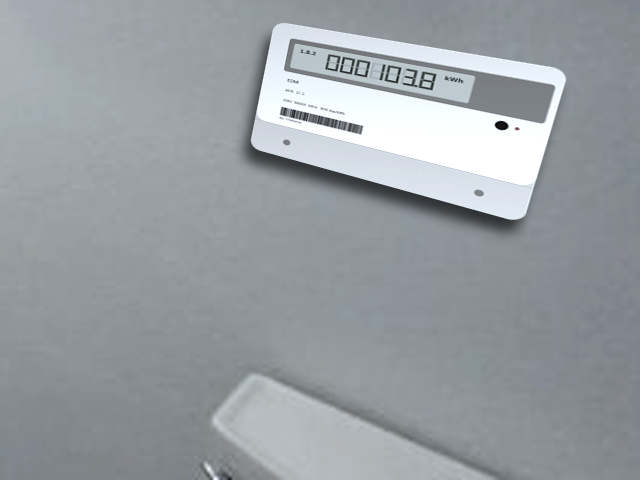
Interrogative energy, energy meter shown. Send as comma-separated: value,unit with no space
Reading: 103.8,kWh
